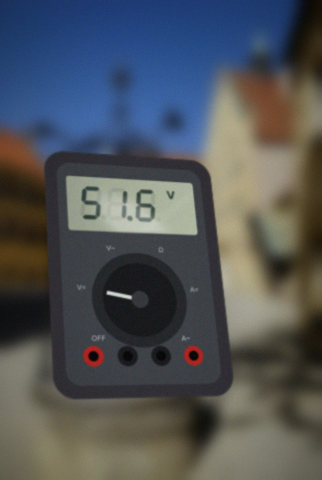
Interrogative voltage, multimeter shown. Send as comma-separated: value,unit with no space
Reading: 51.6,V
